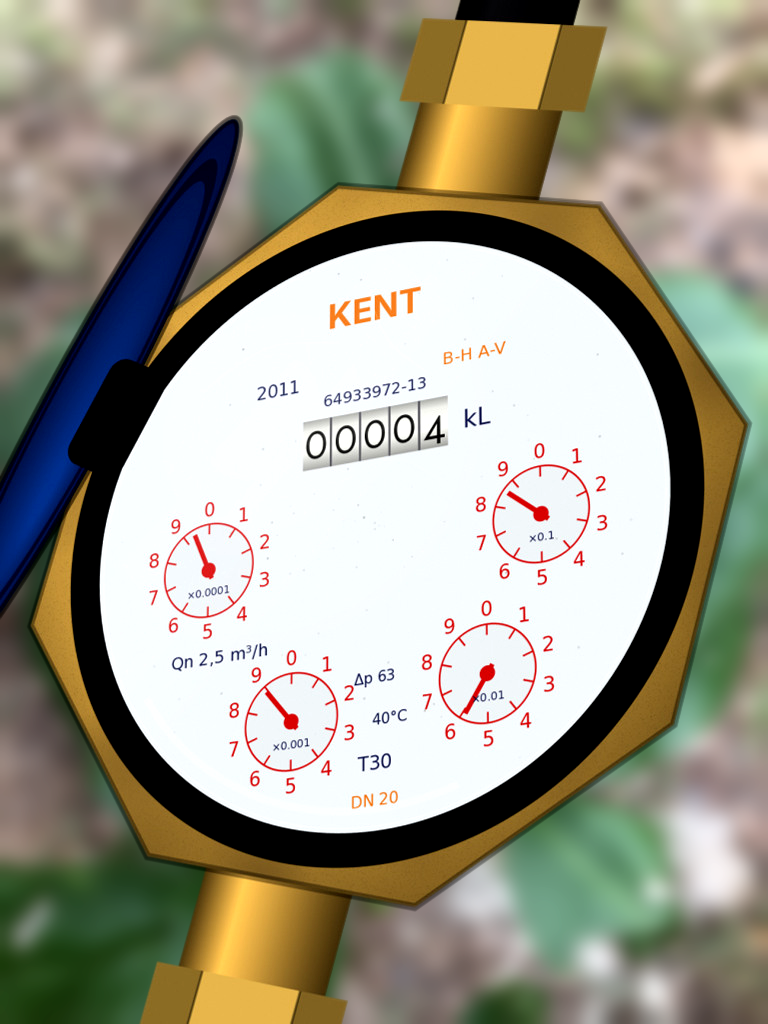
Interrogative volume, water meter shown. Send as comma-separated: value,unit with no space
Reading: 3.8589,kL
